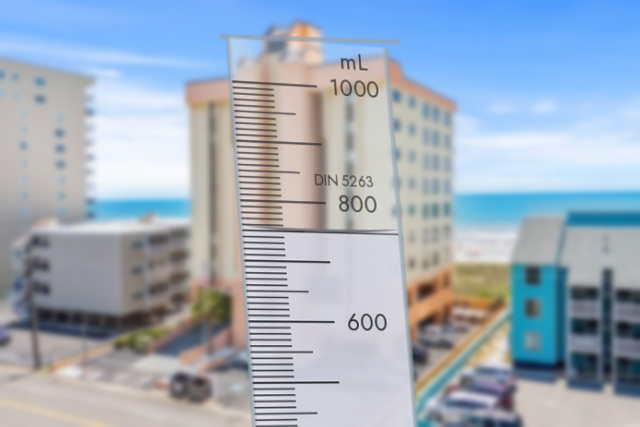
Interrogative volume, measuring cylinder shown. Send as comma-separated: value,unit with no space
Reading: 750,mL
